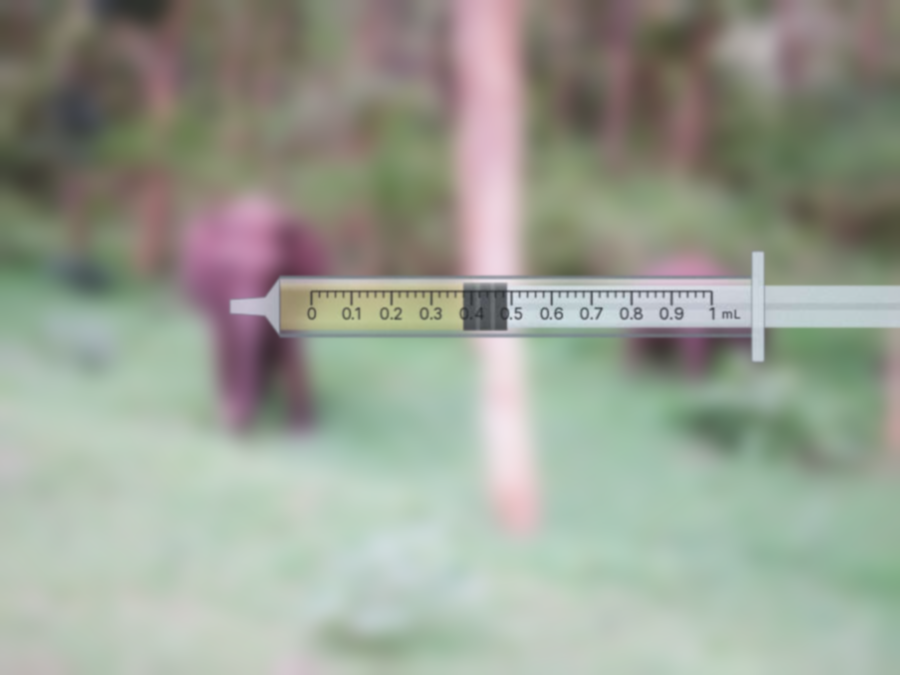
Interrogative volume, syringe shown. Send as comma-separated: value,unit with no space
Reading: 0.38,mL
